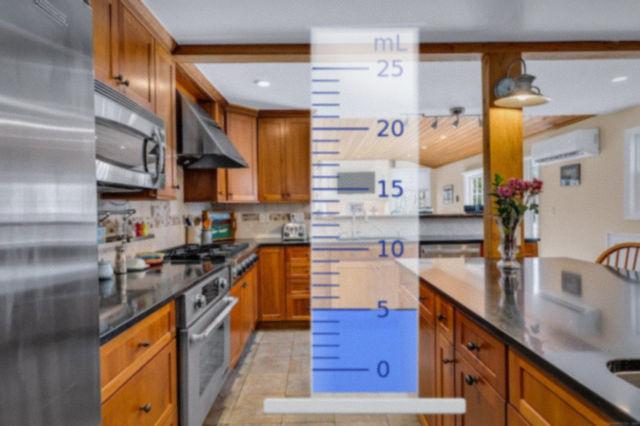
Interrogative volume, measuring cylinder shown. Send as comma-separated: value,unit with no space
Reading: 5,mL
